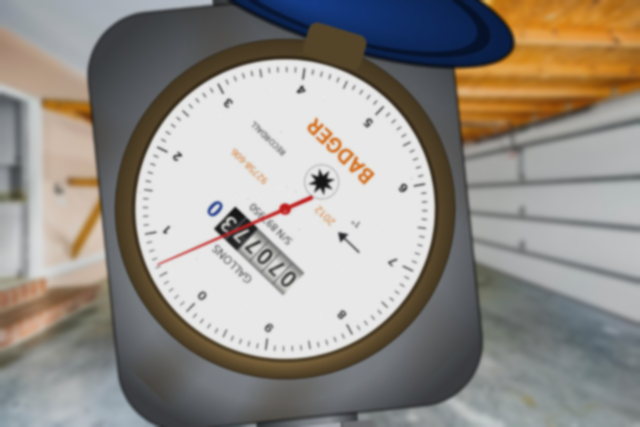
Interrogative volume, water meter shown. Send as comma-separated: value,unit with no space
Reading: 707730.6,gal
